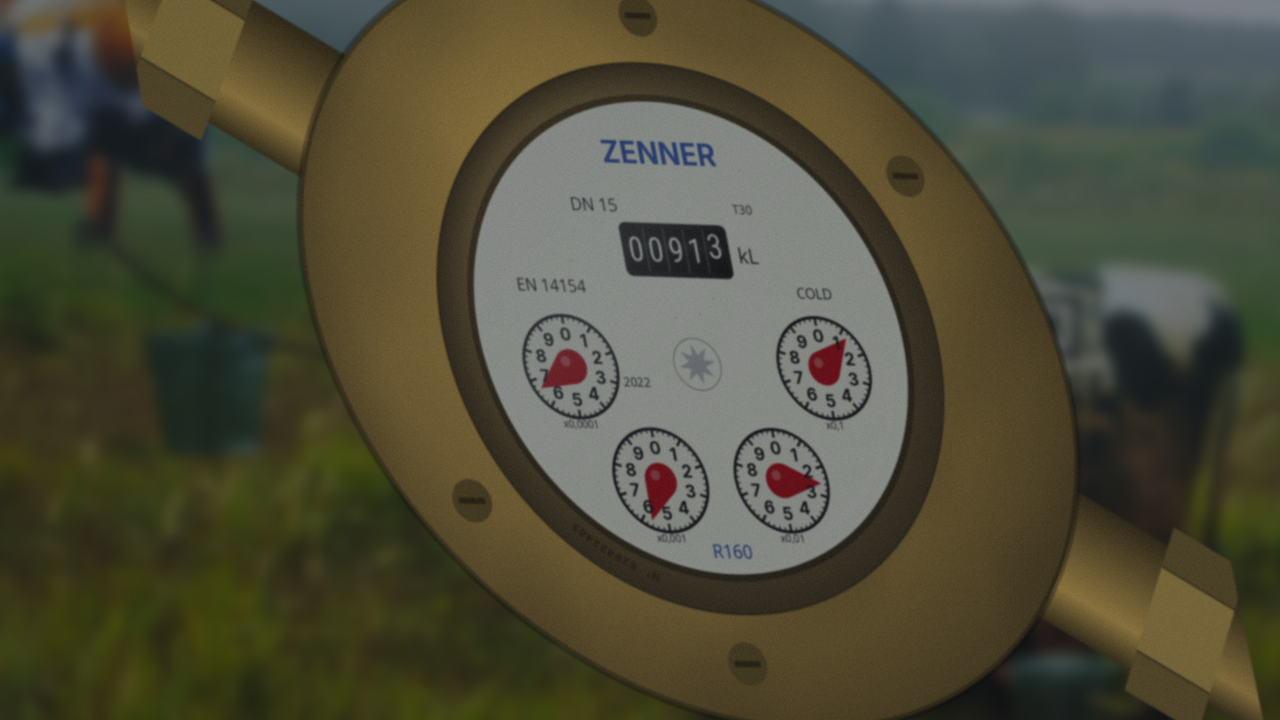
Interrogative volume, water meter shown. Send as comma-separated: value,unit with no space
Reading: 913.1256,kL
